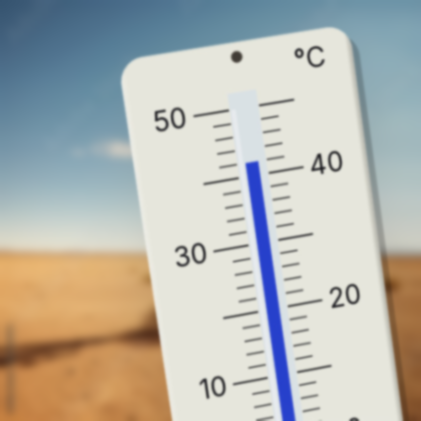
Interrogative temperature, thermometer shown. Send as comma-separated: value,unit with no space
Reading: 42,°C
